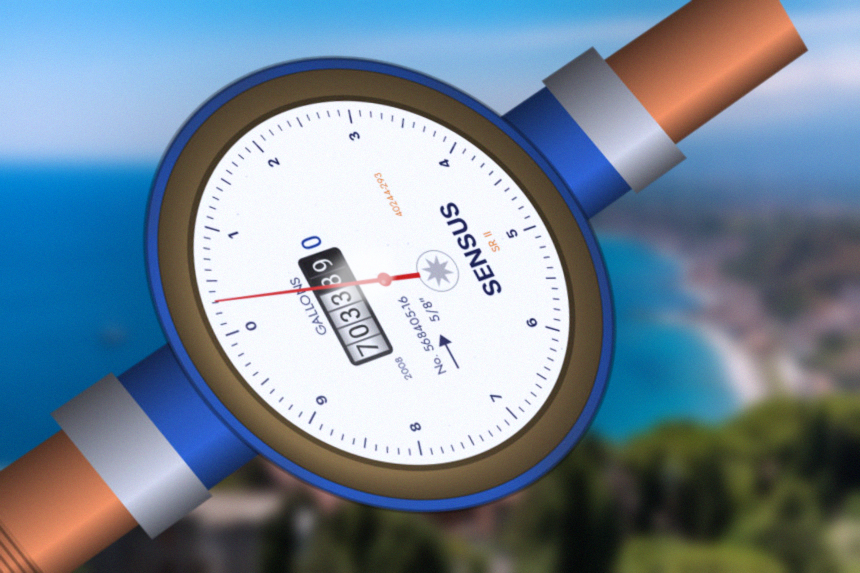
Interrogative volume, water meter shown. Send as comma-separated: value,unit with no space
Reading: 7033890.3,gal
